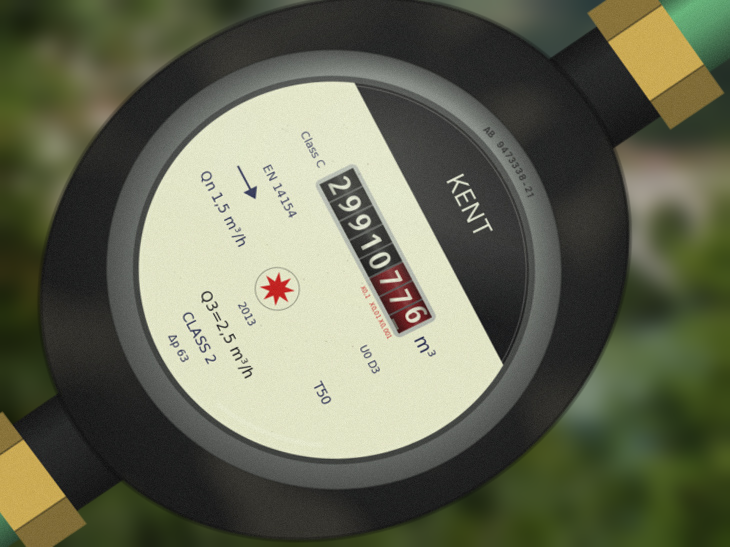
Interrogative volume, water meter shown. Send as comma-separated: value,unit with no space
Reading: 29910.776,m³
